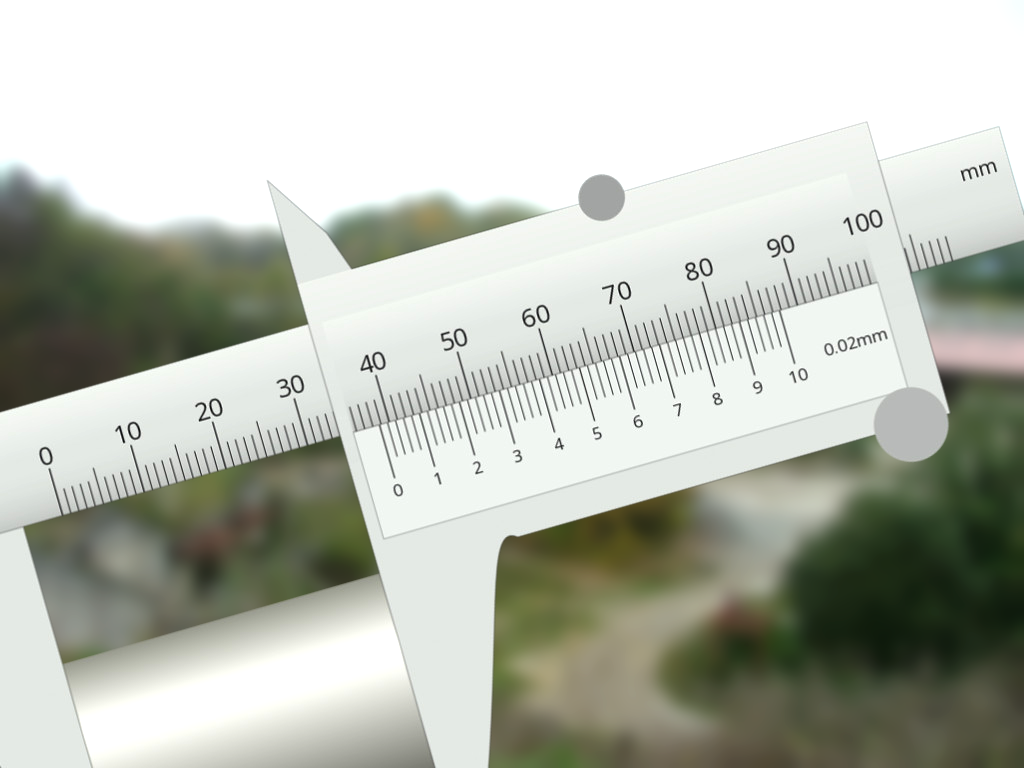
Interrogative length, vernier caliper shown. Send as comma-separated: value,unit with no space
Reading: 38.8,mm
